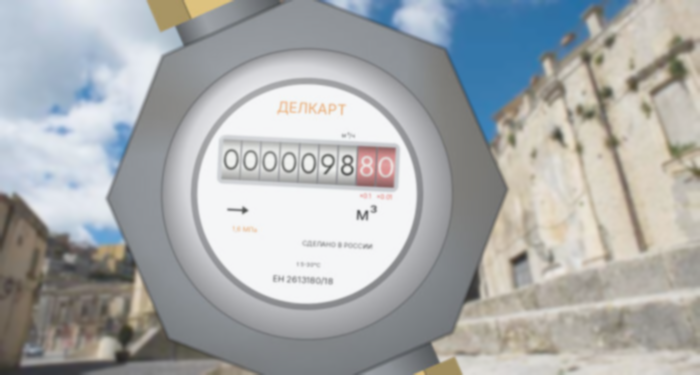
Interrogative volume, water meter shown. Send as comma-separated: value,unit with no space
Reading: 98.80,m³
